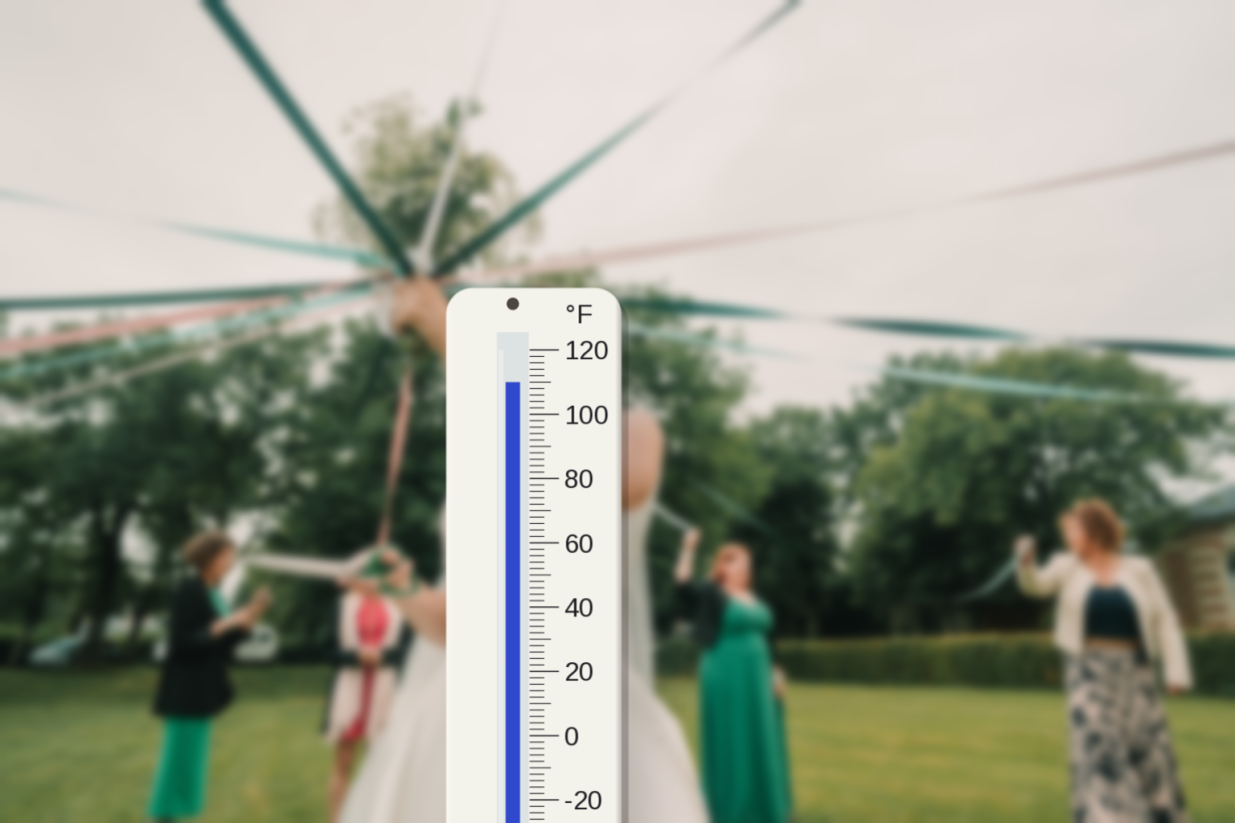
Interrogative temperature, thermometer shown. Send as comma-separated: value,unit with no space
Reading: 110,°F
